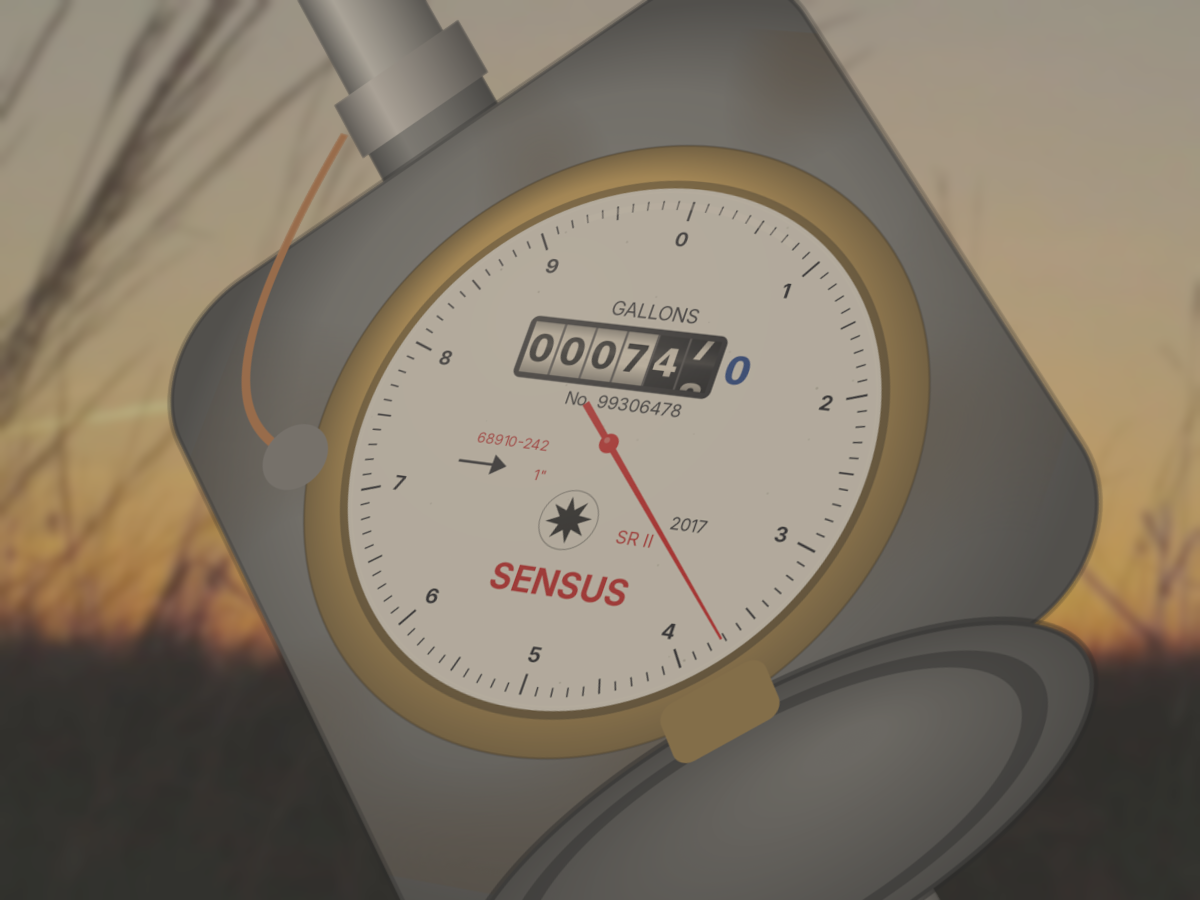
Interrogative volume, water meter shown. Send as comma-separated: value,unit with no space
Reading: 7473.7,gal
